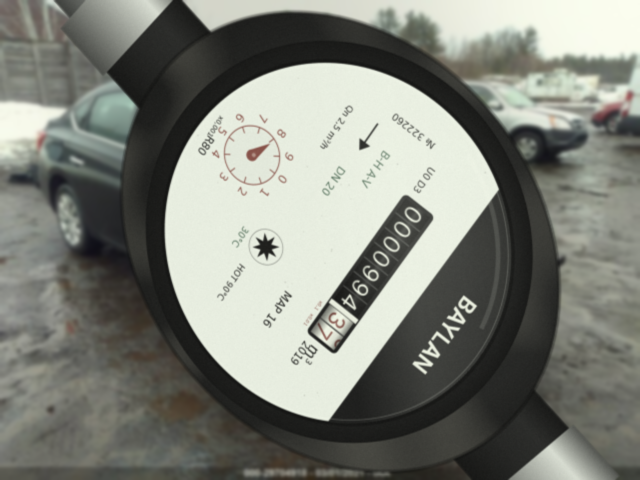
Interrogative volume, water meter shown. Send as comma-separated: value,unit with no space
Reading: 994.368,m³
